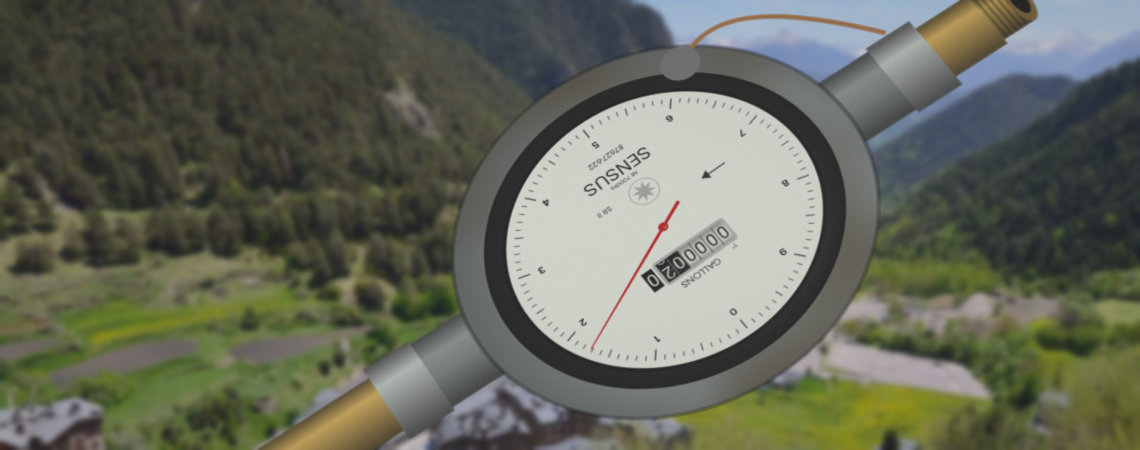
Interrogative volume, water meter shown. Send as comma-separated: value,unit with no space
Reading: 21.7,gal
